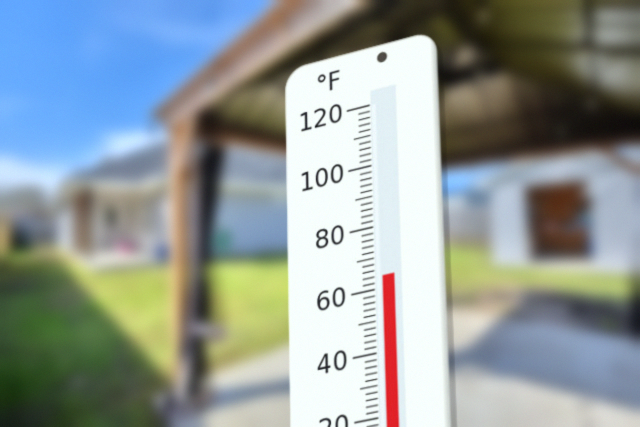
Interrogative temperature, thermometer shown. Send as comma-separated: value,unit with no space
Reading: 64,°F
